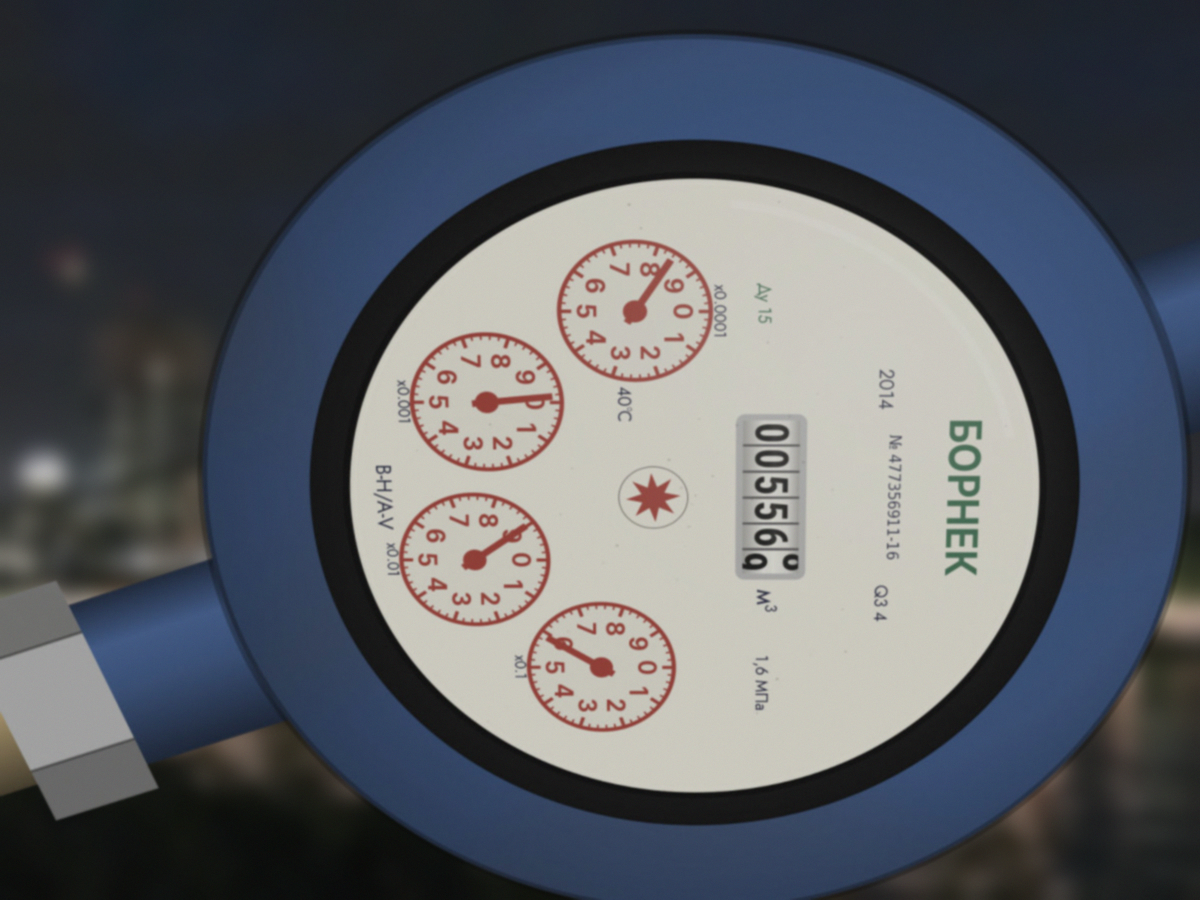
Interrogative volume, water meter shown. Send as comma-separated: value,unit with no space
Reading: 5568.5898,m³
